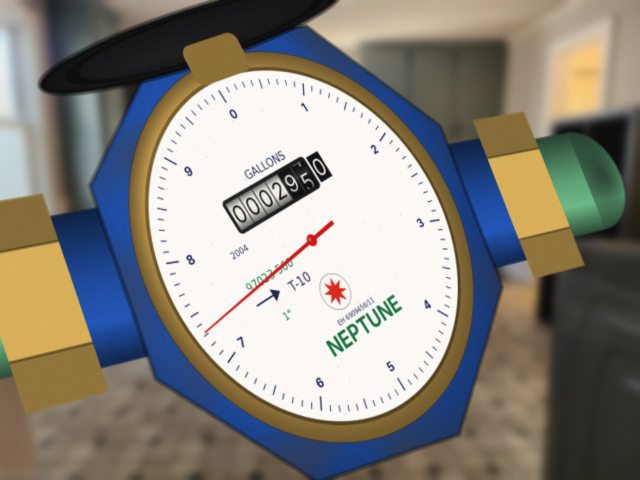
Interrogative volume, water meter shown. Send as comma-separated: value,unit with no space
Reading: 2947.3,gal
